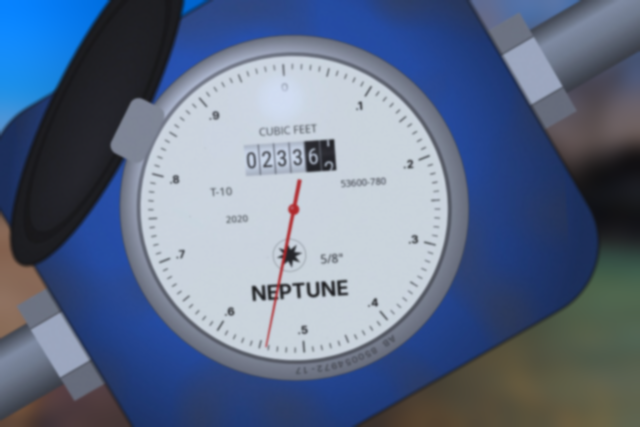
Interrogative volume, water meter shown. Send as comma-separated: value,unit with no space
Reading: 23361.54,ft³
